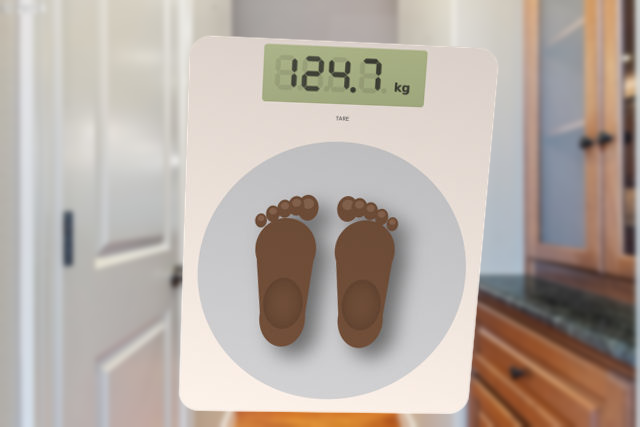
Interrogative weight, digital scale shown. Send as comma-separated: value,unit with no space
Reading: 124.7,kg
